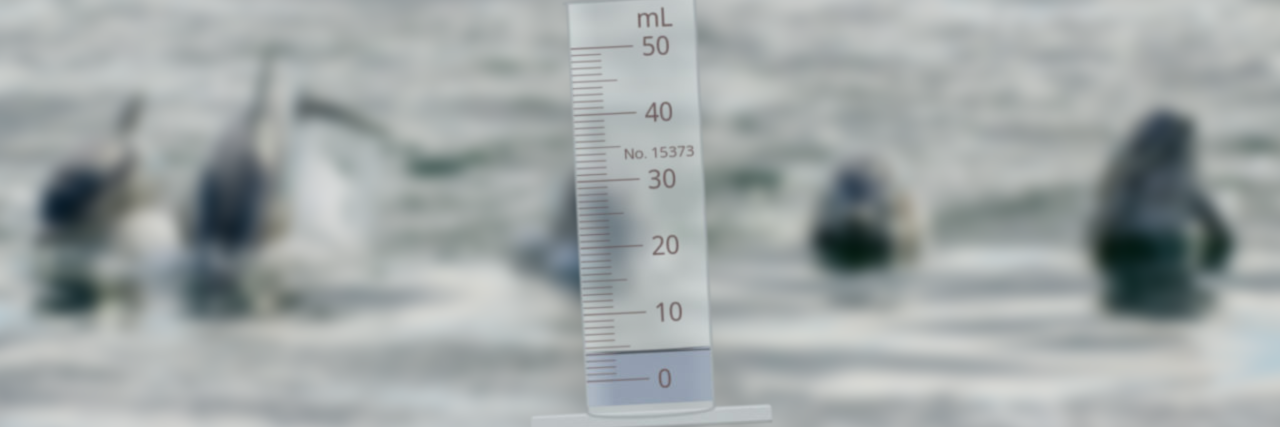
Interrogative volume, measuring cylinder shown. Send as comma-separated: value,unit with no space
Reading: 4,mL
